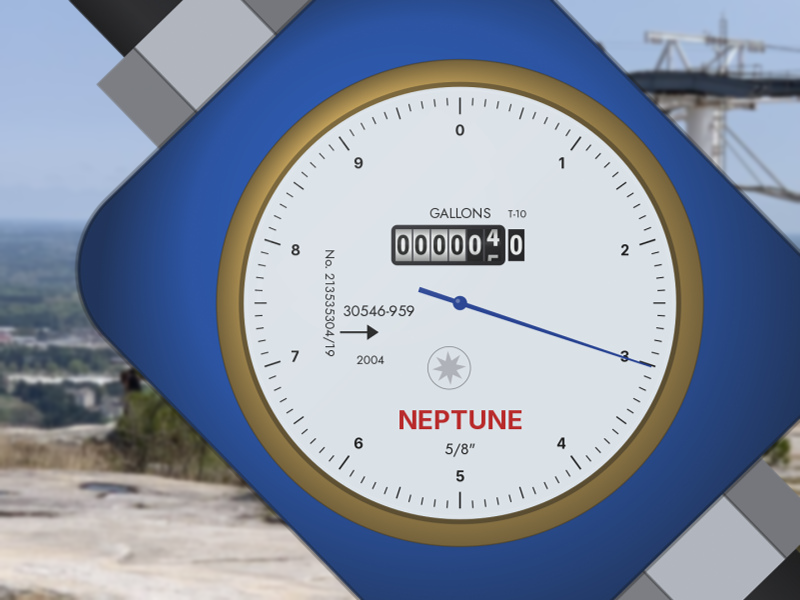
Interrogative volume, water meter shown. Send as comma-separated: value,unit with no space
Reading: 43.0,gal
